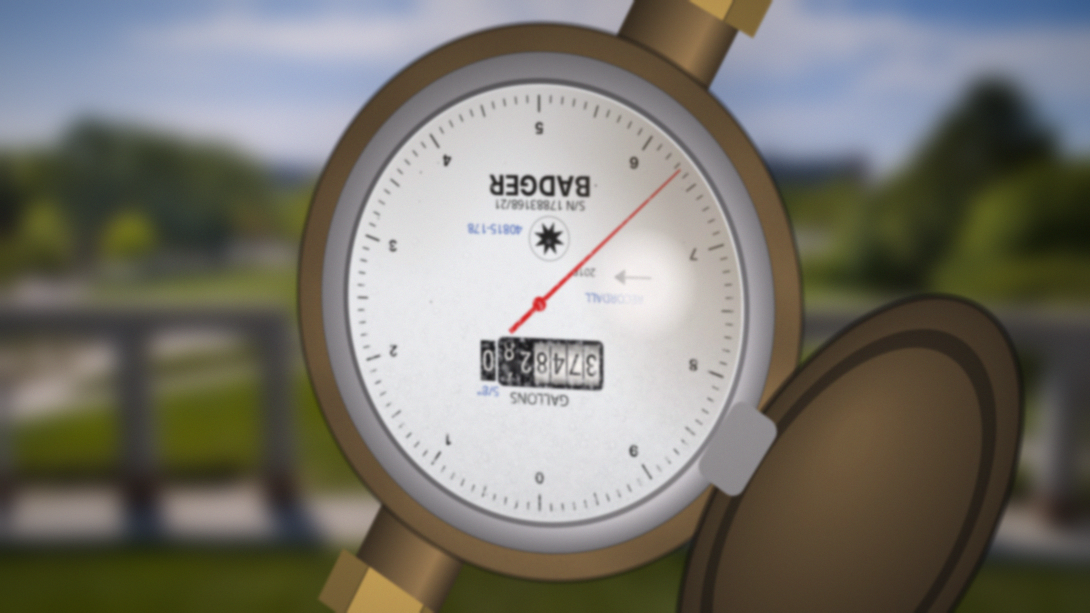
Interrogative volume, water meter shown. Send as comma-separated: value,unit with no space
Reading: 3748276.3,gal
